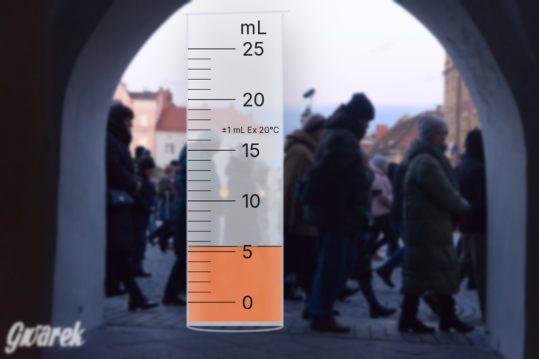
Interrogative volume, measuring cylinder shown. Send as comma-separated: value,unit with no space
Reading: 5.5,mL
